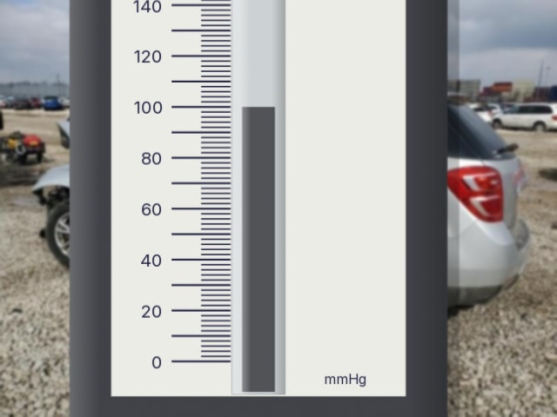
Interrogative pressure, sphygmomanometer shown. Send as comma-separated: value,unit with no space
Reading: 100,mmHg
